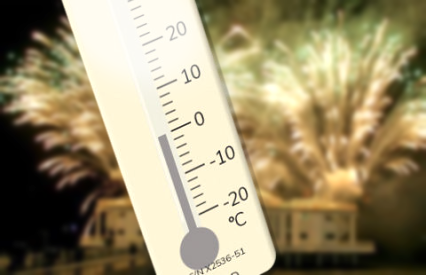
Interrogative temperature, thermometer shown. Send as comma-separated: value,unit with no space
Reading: 0,°C
